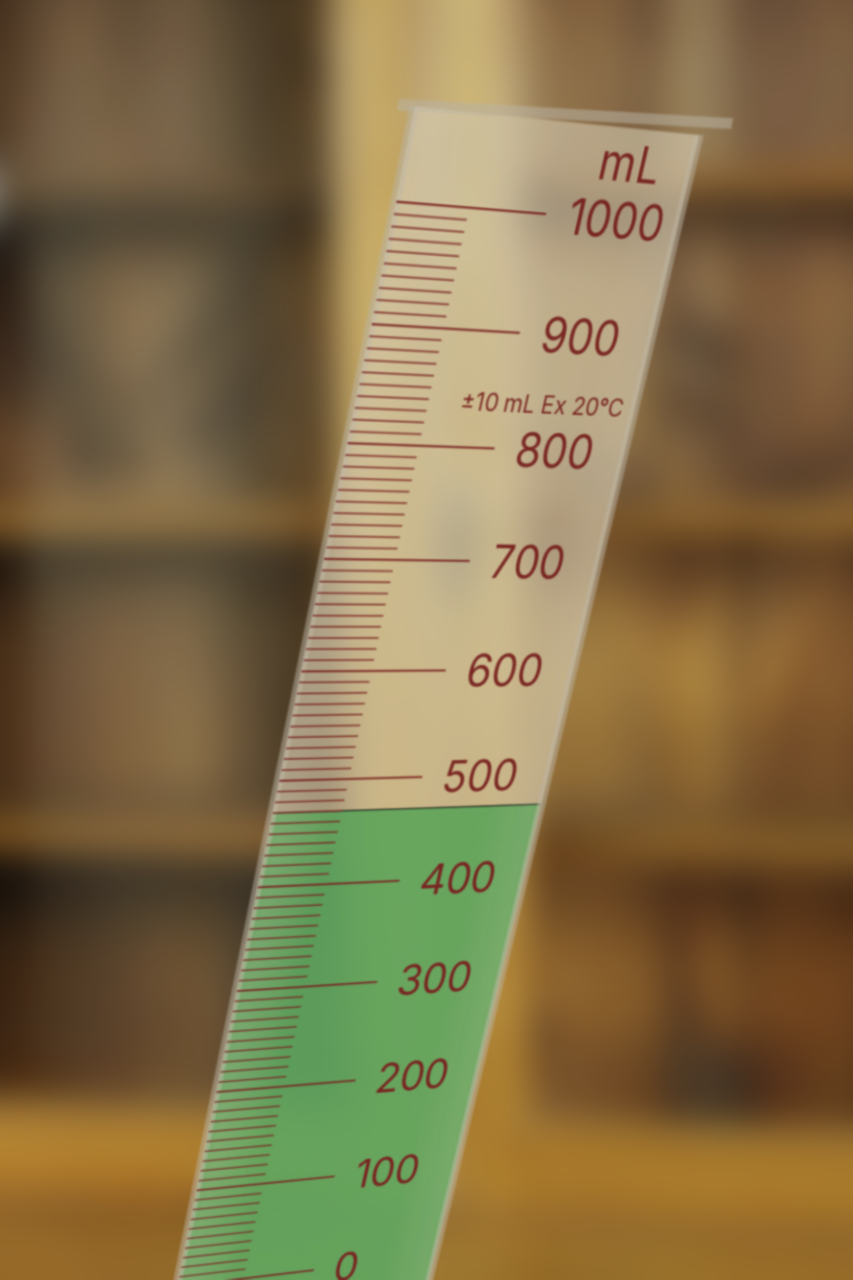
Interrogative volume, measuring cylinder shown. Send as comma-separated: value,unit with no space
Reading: 470,mL
